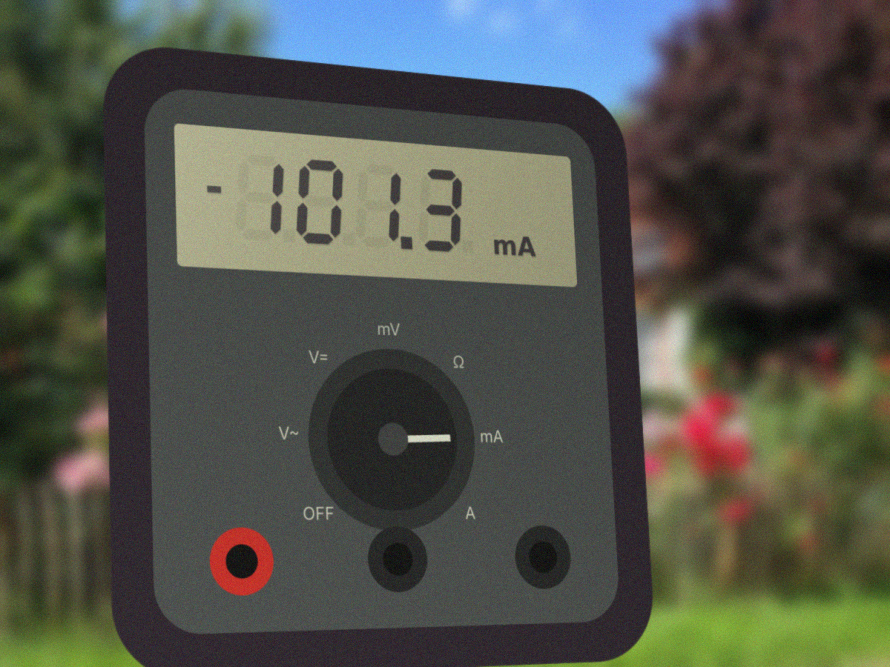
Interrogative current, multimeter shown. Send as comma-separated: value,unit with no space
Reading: -101.3,mA
